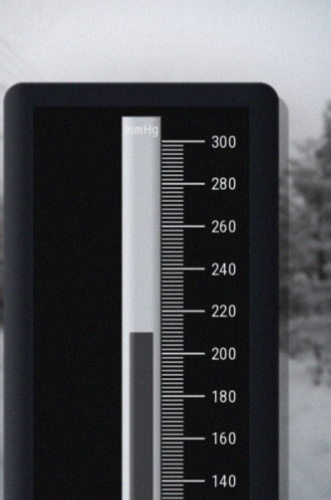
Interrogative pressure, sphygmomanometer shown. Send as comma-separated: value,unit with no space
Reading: 210,mmHg
